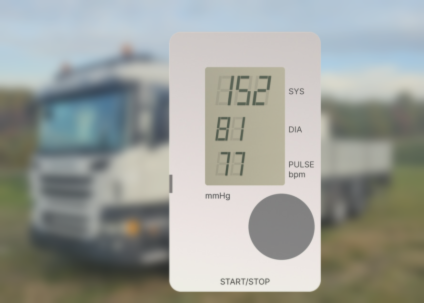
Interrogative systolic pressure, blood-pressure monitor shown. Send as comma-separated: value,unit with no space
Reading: 152,mmHg
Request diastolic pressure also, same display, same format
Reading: 81,mmHg
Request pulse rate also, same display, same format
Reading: 77,bpm
